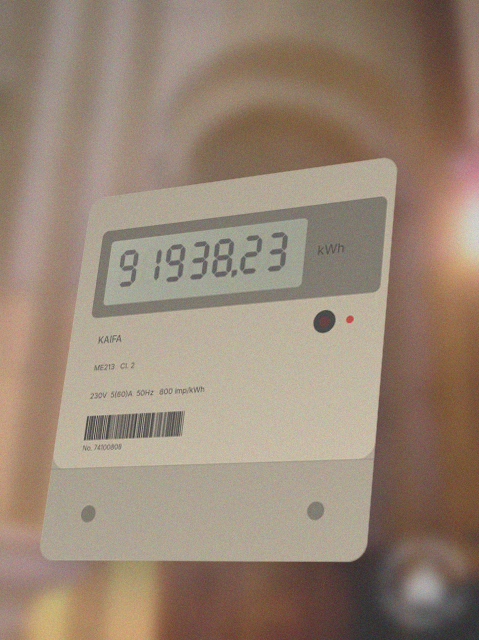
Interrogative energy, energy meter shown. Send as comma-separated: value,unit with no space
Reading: 91938.23,kWh
